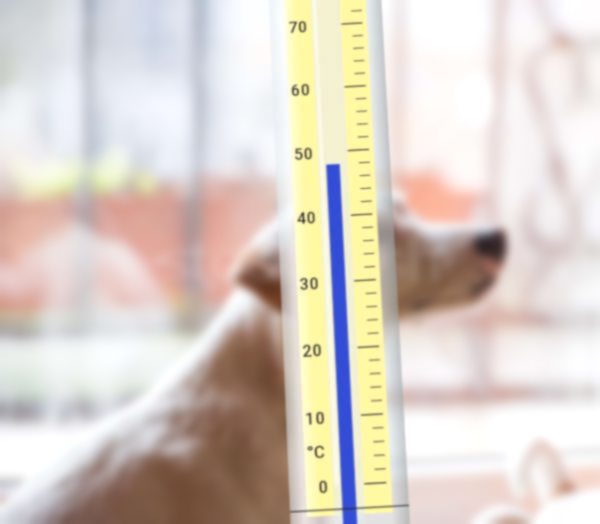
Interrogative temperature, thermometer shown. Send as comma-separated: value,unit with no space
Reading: 48,°C
